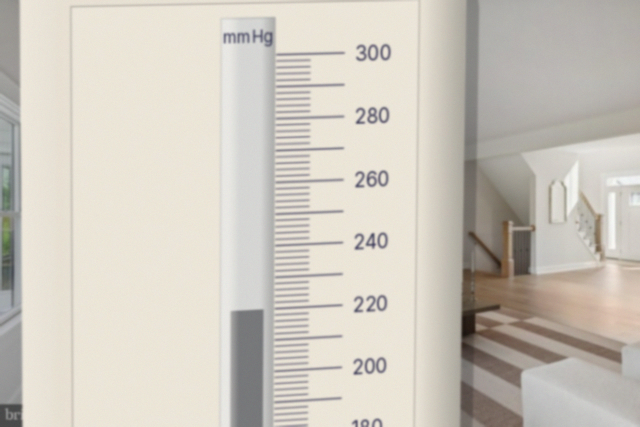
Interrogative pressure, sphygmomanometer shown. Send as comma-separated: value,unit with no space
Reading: 220,mmHg
